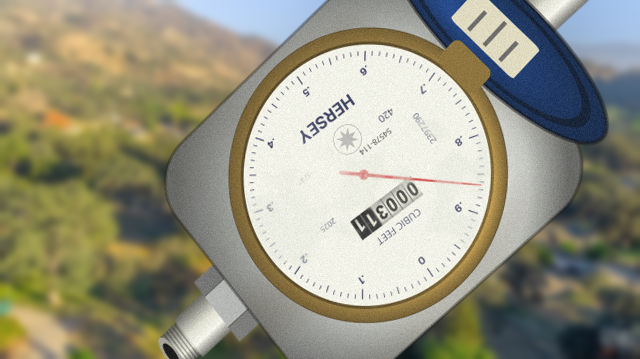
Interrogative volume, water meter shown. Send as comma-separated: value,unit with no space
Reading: 310.86,ft³
